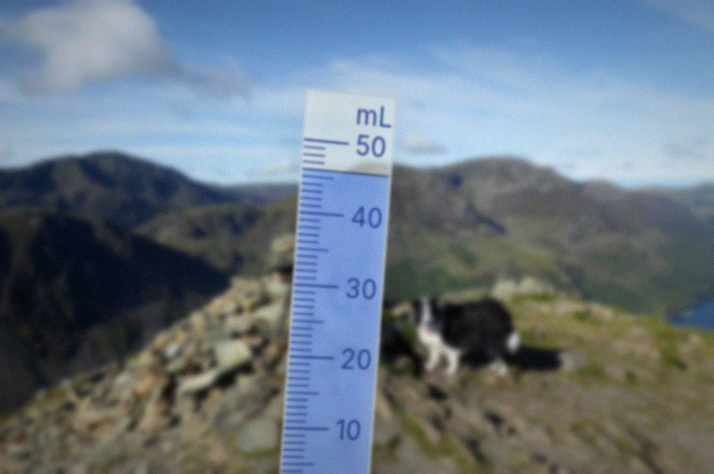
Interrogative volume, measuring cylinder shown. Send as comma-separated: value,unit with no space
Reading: 46,mL
